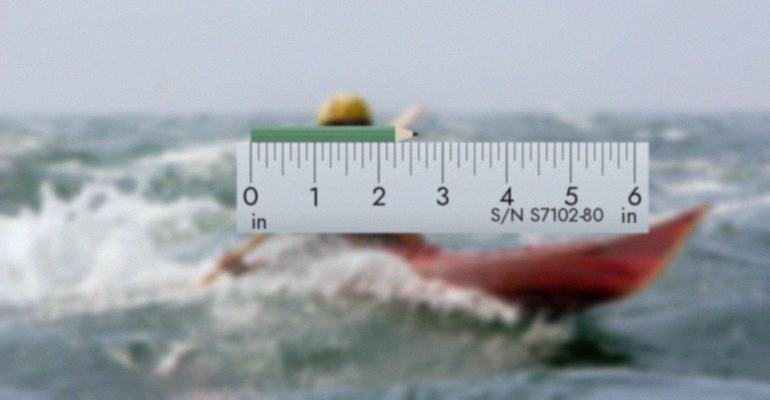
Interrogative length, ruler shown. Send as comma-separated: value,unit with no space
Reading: 2.625,in
